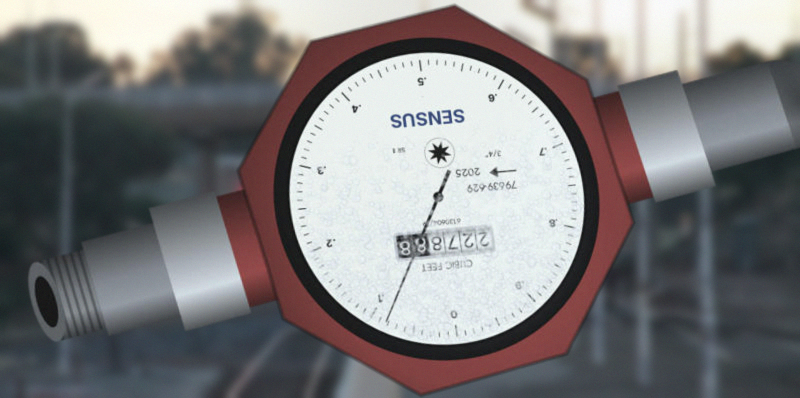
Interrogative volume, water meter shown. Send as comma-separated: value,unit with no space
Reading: 227888.08,ft³
